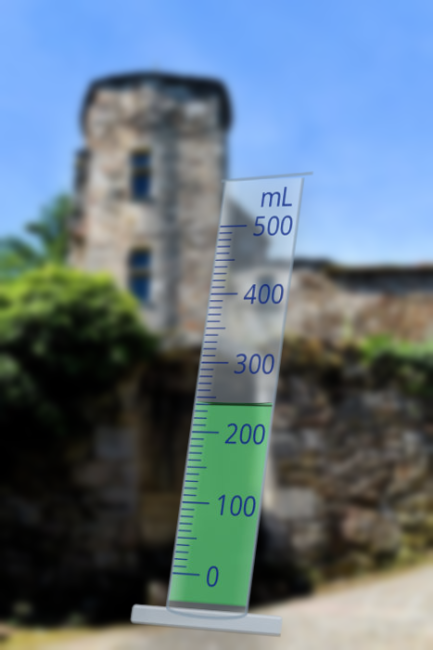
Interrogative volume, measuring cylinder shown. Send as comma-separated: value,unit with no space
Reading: 240,mL
